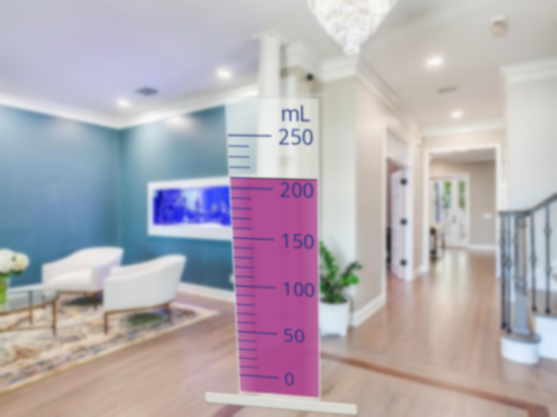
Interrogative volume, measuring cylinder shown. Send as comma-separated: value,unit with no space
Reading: 210,mL
